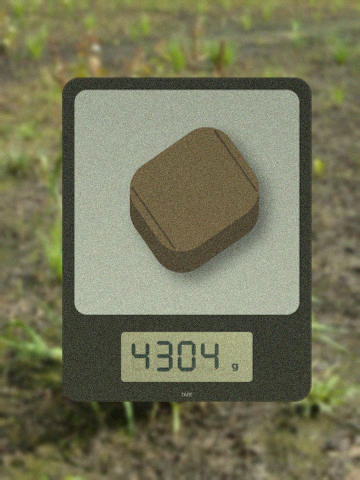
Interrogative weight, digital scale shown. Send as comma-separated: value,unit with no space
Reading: 4304,g
